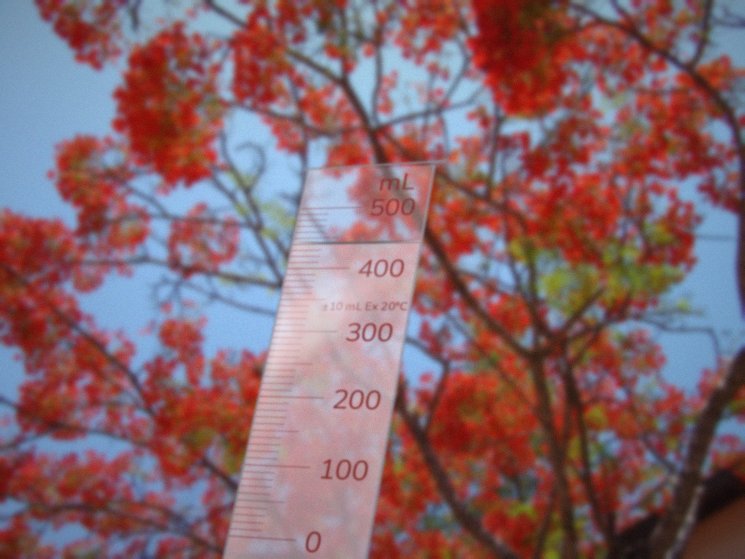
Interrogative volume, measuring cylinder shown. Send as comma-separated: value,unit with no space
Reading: 440,mL
